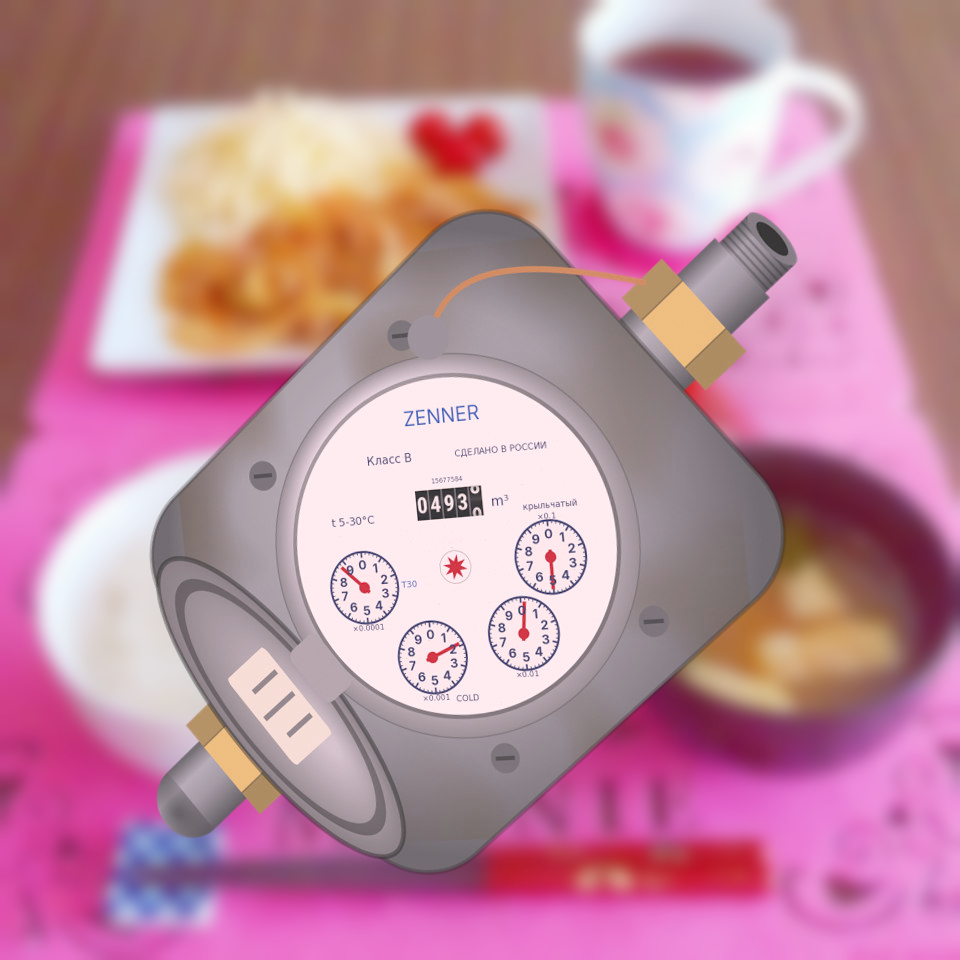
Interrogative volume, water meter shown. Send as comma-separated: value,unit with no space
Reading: 4938.5018,m³
